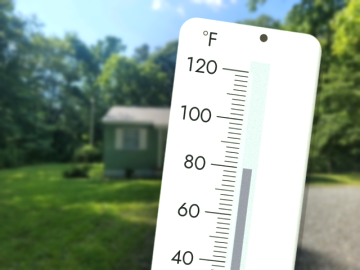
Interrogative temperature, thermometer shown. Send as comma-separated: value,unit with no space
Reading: 80,°F
